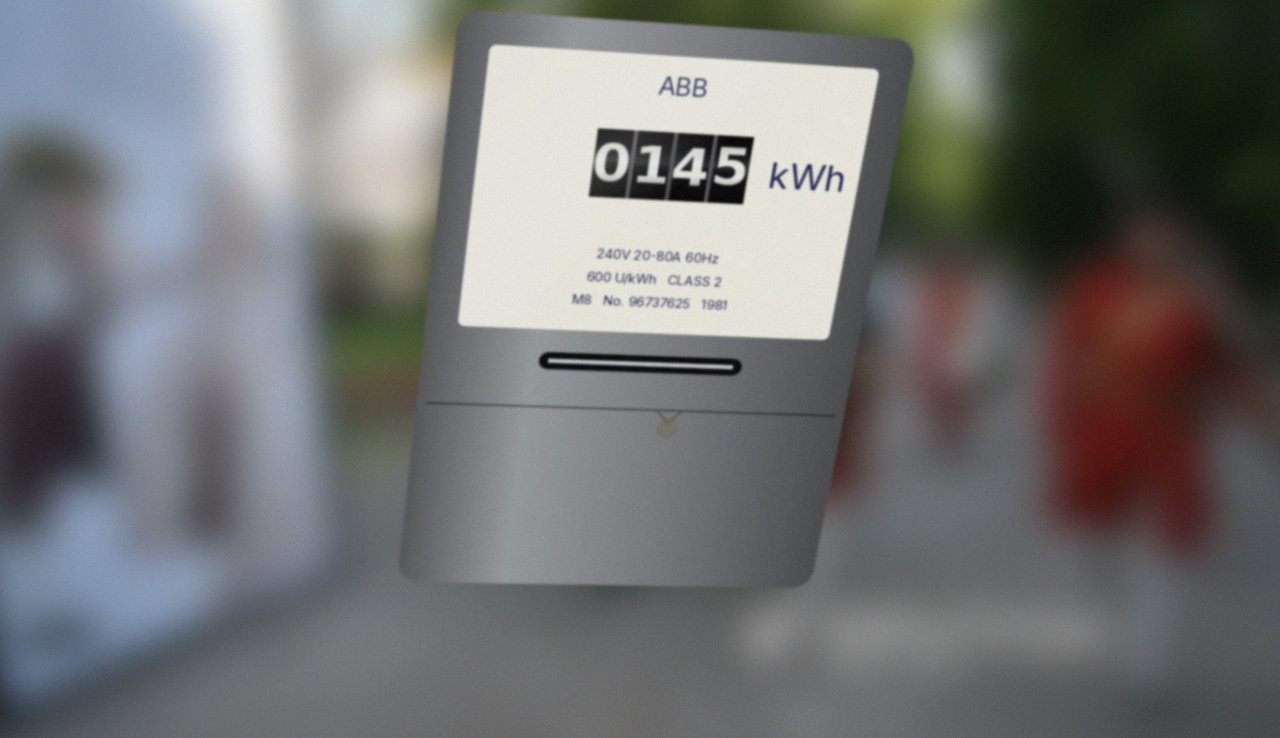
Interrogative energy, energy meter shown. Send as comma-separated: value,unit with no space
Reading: 145,kWh
